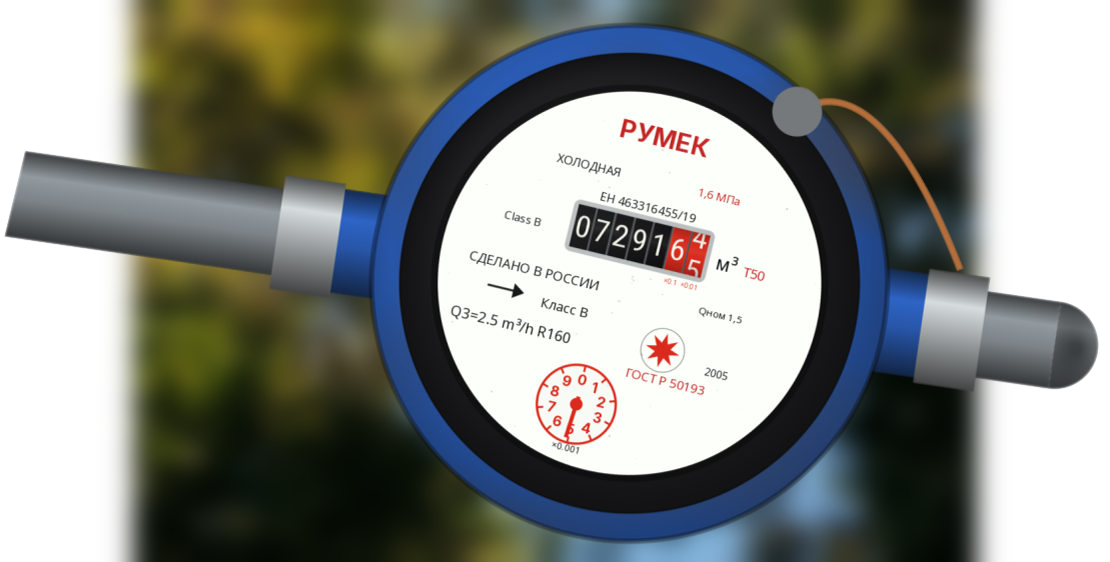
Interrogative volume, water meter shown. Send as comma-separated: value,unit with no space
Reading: 7291.645,m³
